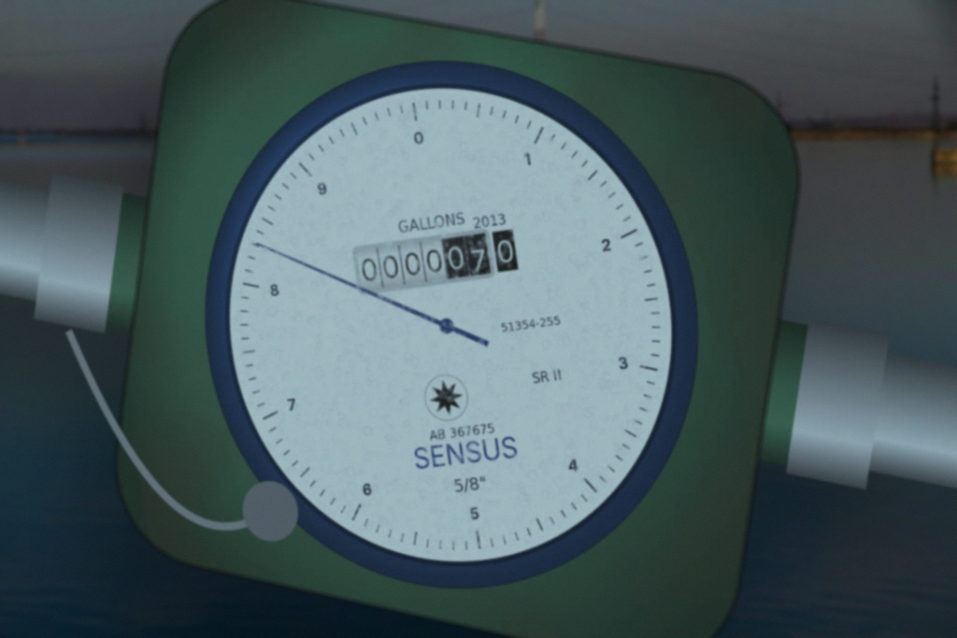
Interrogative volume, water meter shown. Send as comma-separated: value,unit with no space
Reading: 68.3,gal
